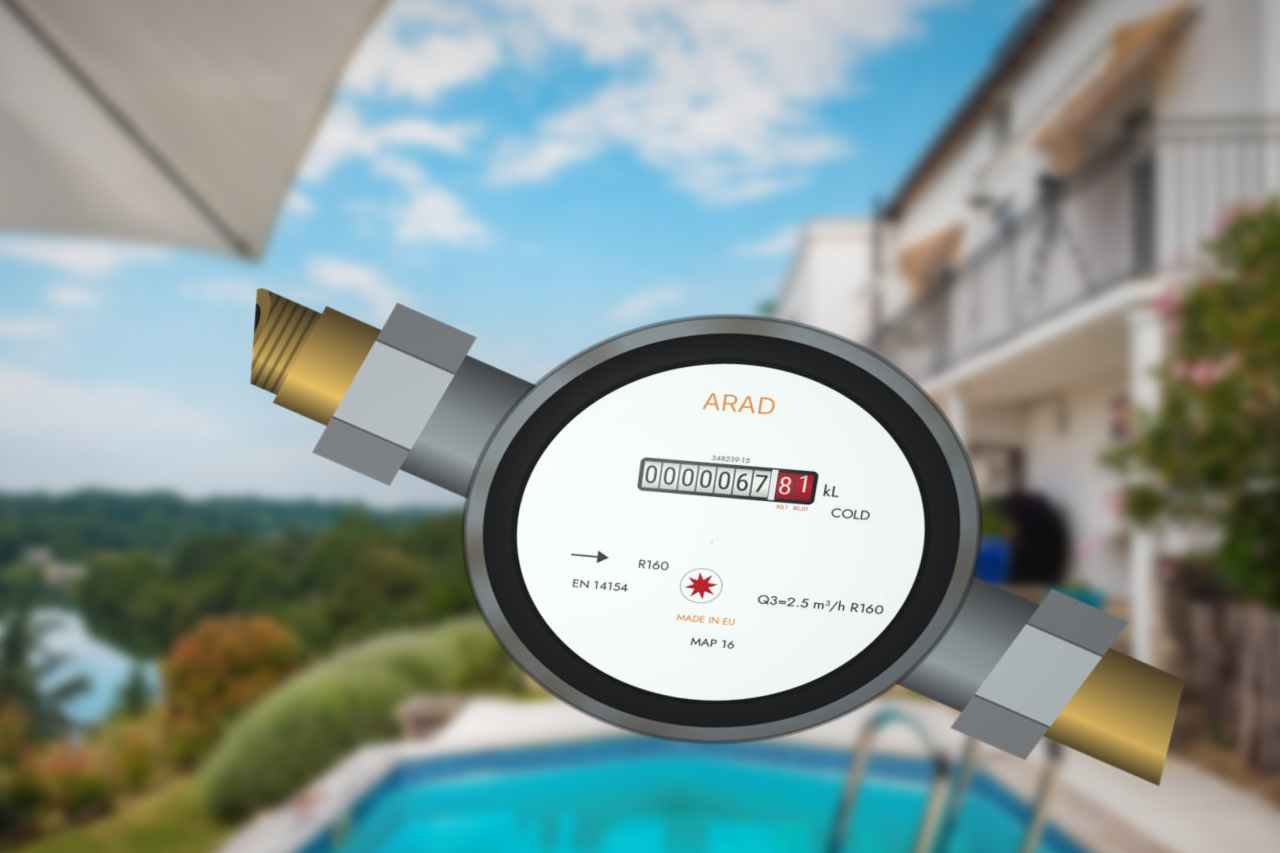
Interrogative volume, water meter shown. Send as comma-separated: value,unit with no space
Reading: 67.81,kL
